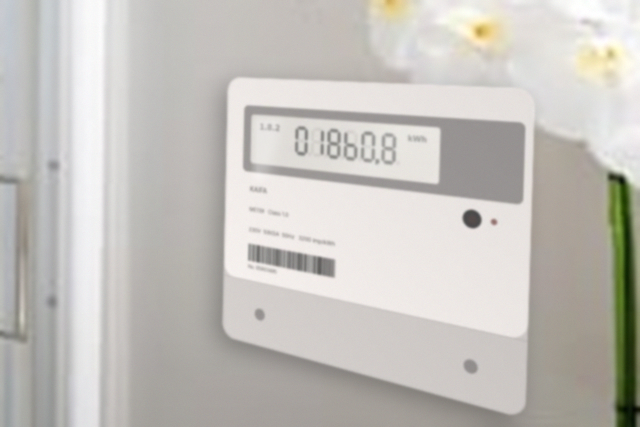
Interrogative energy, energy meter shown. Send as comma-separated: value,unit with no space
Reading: 1860.8,kWh
